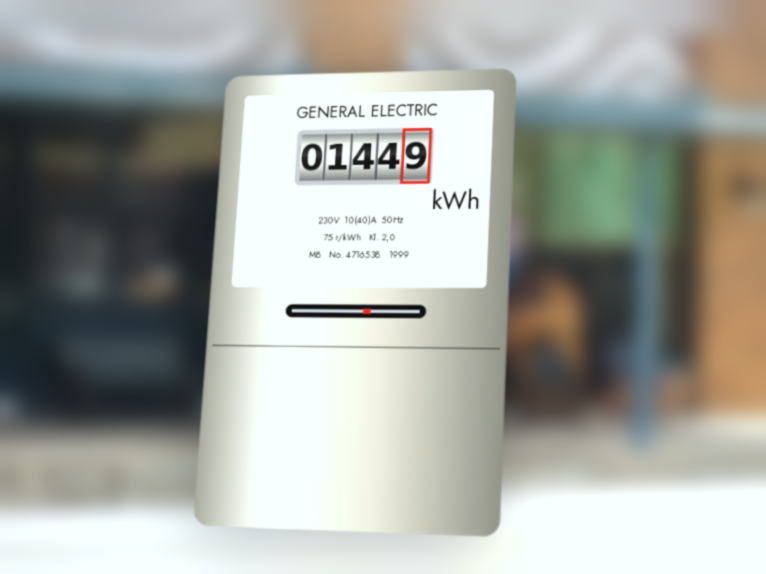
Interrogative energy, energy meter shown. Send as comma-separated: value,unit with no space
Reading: 144.9,kWh
